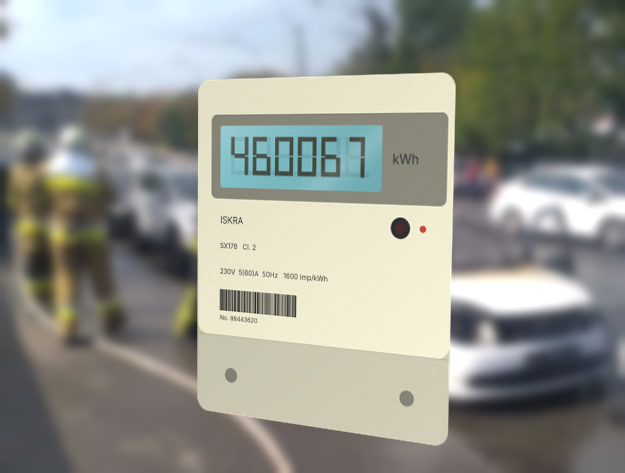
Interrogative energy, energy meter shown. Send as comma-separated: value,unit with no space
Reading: 460067,kWh
